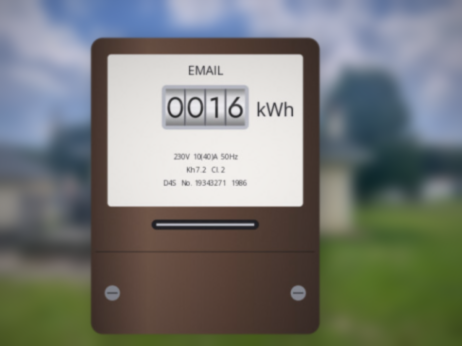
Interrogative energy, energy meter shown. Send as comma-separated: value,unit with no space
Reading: 16,kWh
